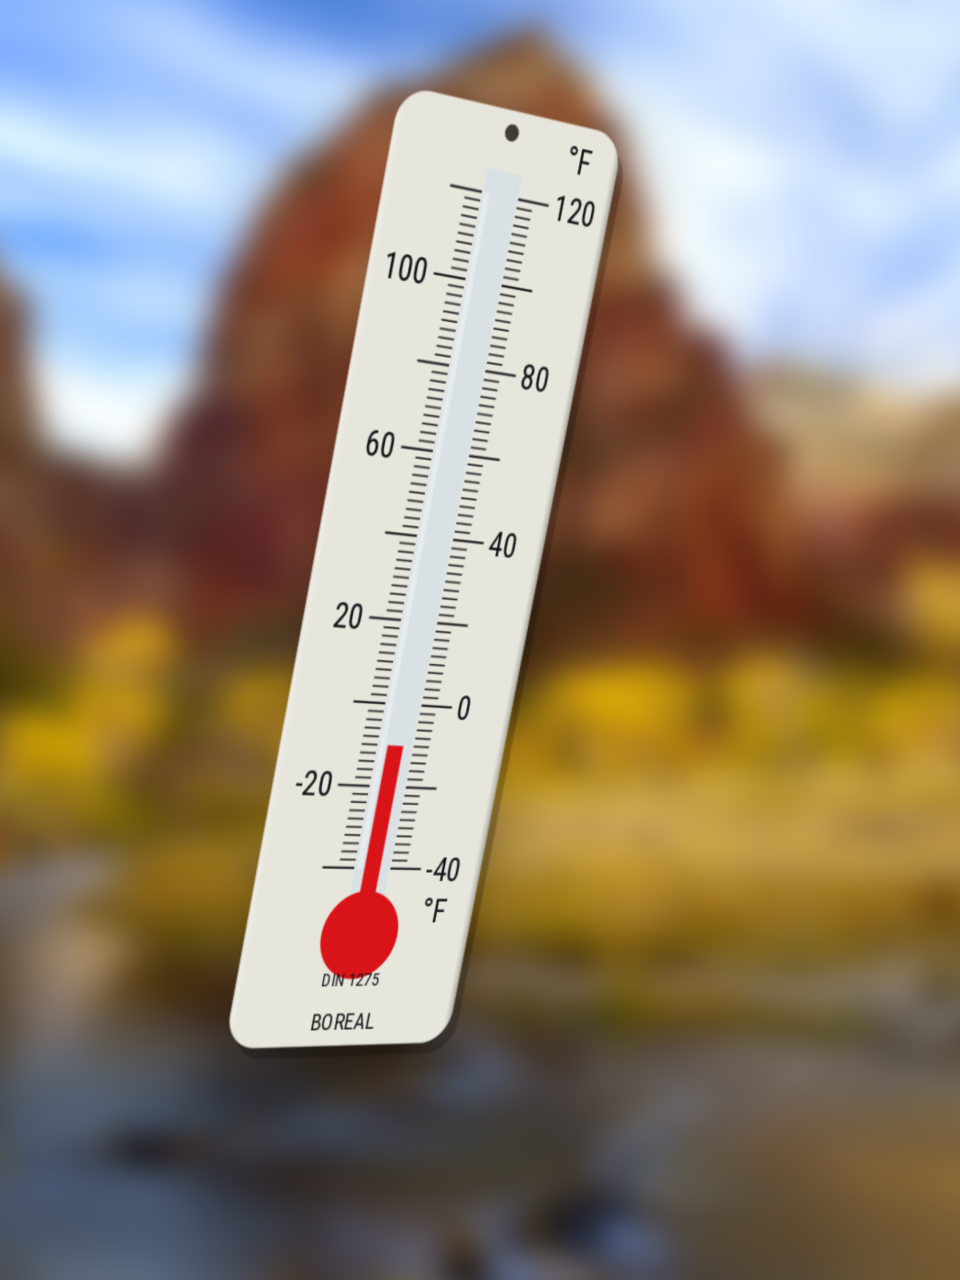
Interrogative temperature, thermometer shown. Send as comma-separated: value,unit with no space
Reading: -10,°F
